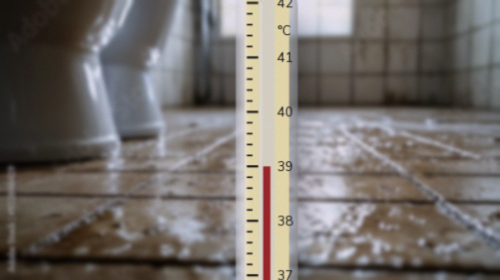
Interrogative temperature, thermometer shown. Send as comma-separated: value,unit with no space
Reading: 39,°C
